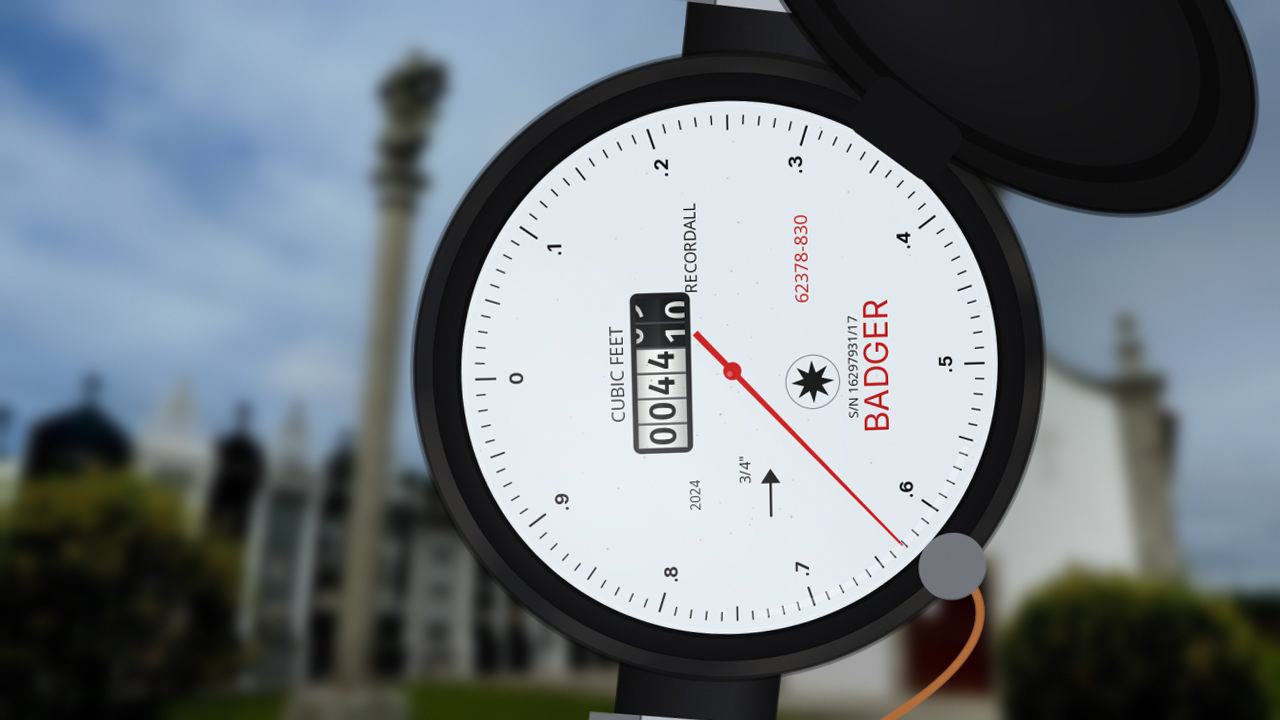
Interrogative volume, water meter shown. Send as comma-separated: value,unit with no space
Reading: 4409.63,ft³
